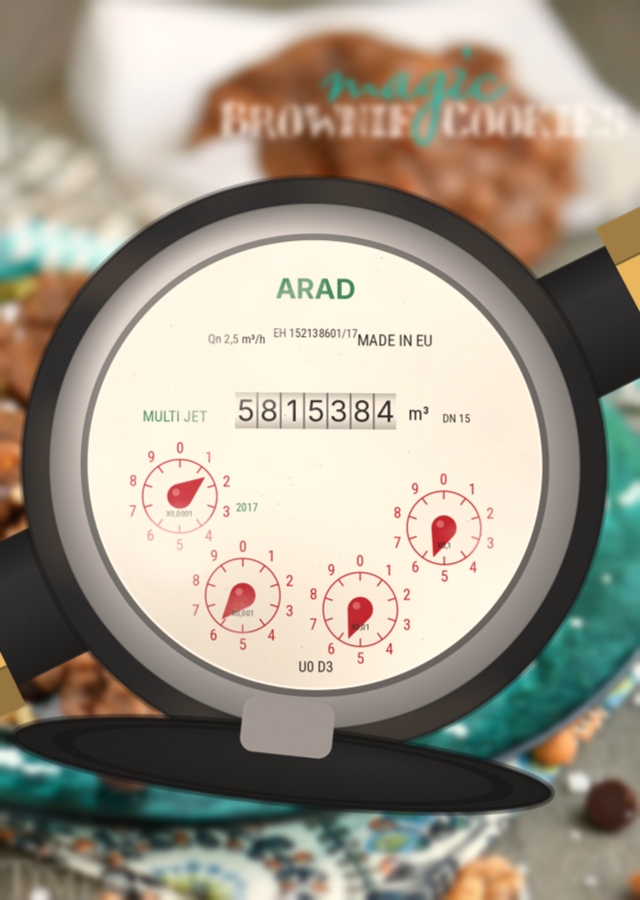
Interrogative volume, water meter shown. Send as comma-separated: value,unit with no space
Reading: 5815384.5561,m³
